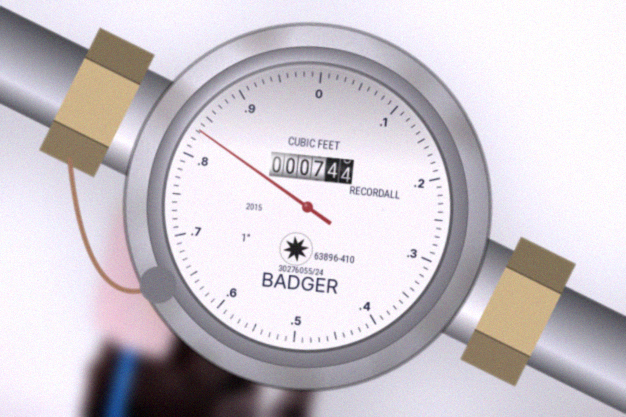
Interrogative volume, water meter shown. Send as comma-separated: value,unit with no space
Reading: 743.83,ft³
